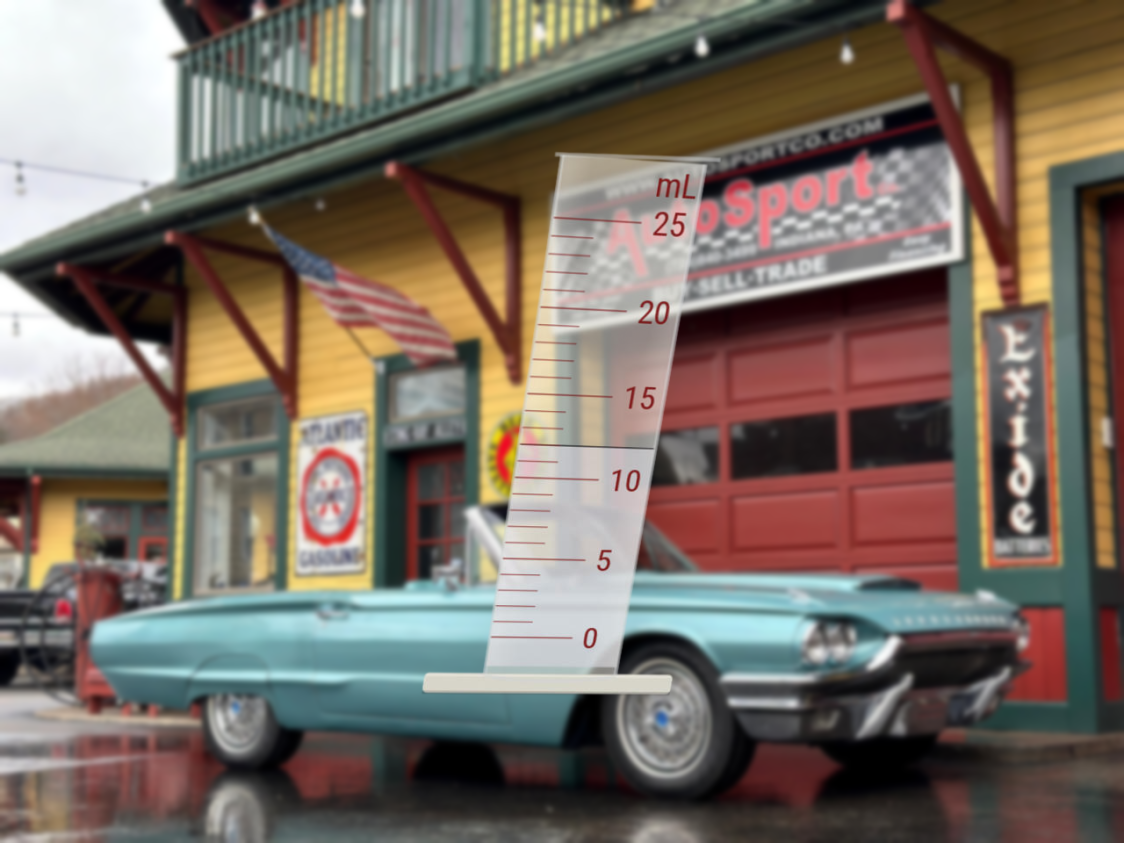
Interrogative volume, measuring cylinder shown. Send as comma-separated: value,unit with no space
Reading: 12,mL
